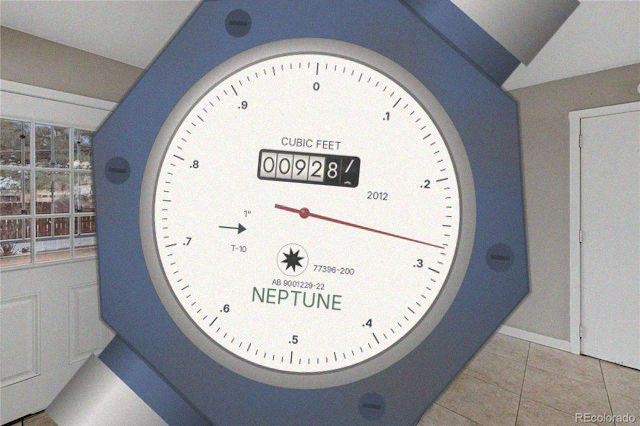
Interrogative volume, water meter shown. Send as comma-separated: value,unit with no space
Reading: 9287.27,ft³
